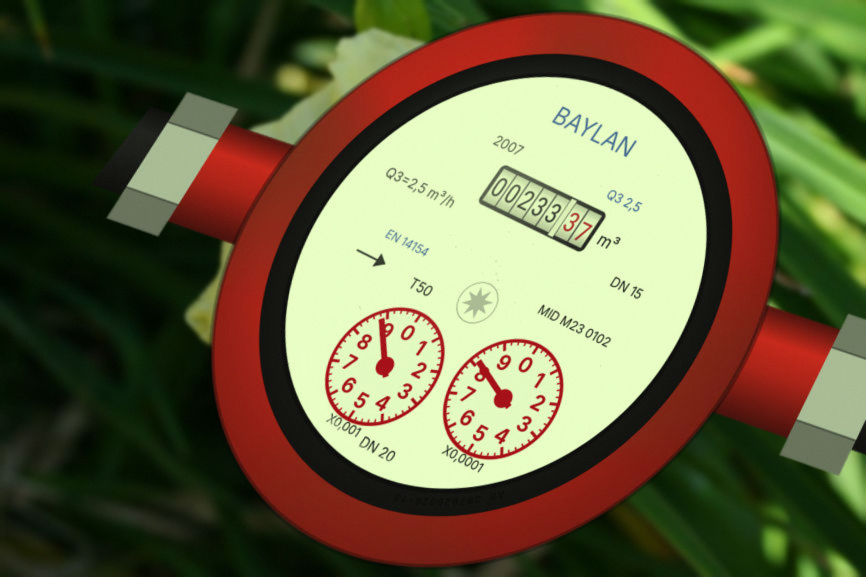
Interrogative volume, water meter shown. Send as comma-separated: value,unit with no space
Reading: 233.3688,m³
